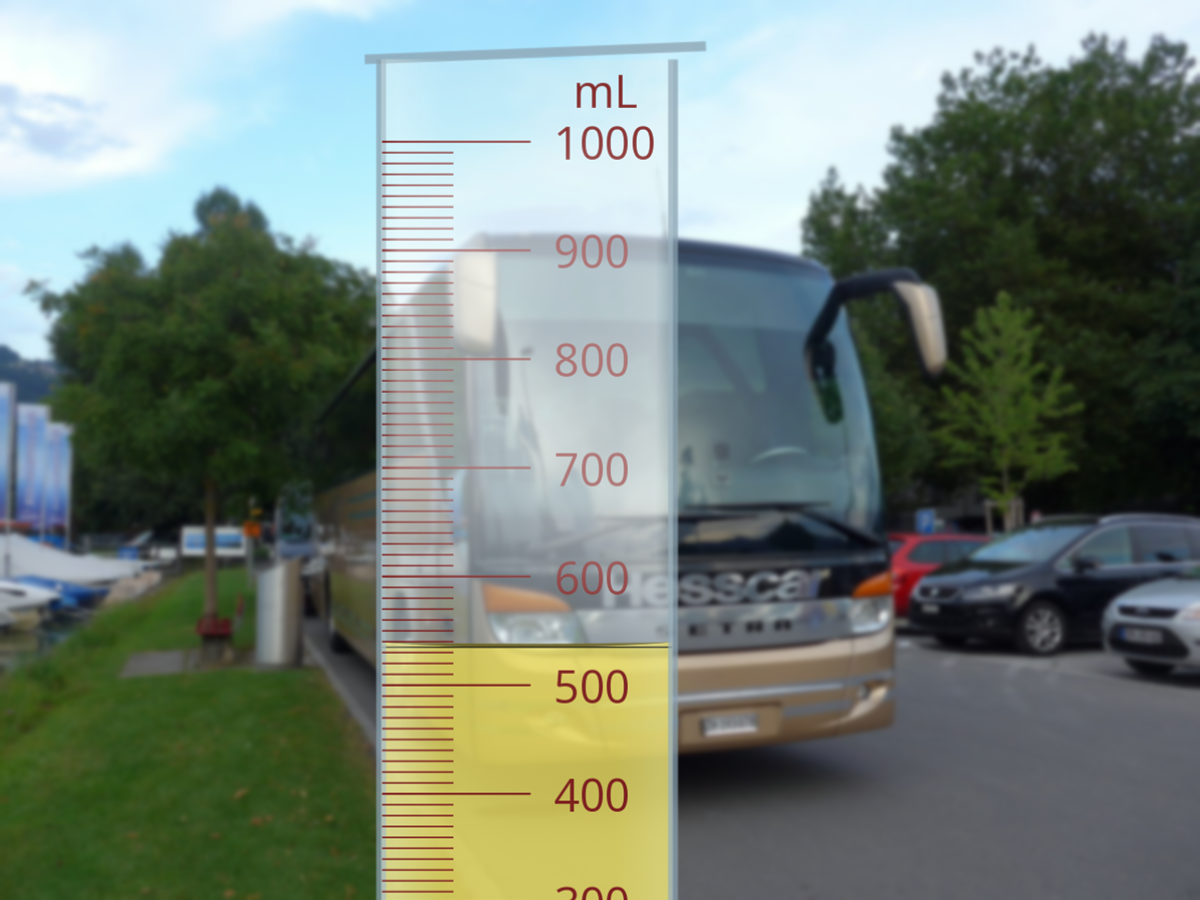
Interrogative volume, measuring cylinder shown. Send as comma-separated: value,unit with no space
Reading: 535,mL
